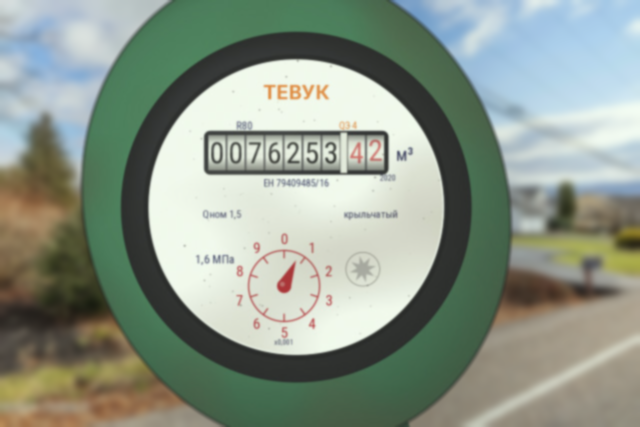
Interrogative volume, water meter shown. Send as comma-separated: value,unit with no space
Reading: 76253.420,m³
